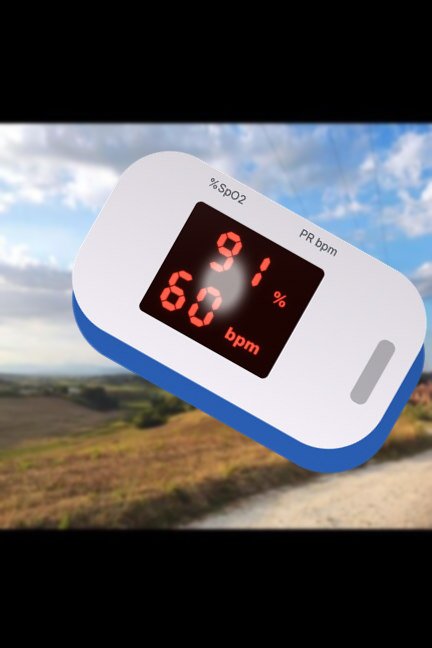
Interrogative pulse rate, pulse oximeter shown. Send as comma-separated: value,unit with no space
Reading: 60,bpm
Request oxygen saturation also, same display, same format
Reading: 91,%
